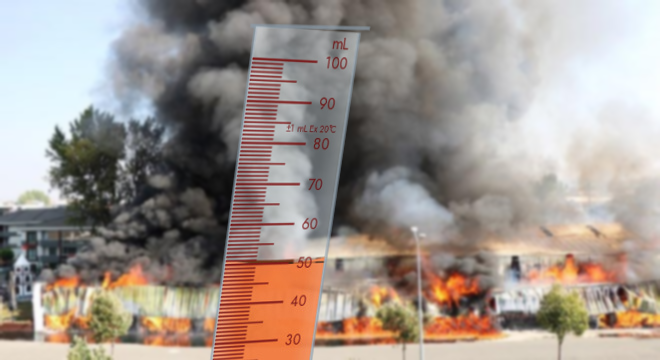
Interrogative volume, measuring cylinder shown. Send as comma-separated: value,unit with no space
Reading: 50,mL
